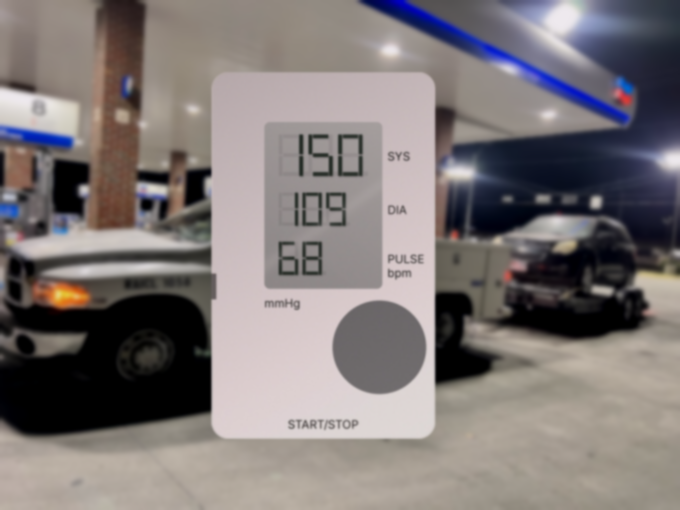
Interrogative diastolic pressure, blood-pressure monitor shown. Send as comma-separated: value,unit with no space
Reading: 109,mmHg
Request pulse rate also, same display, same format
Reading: 68,bpm
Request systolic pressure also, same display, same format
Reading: 150,mmHg
